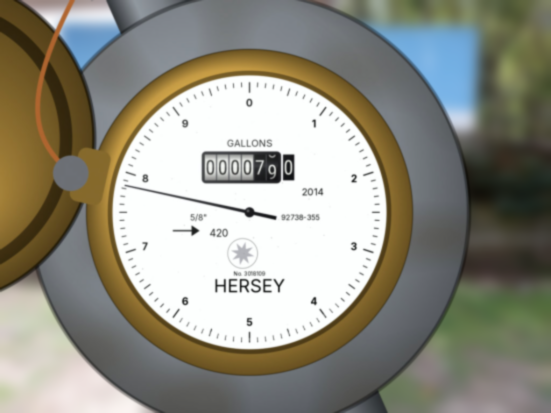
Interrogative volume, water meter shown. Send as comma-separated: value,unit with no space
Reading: 787.8,gal
